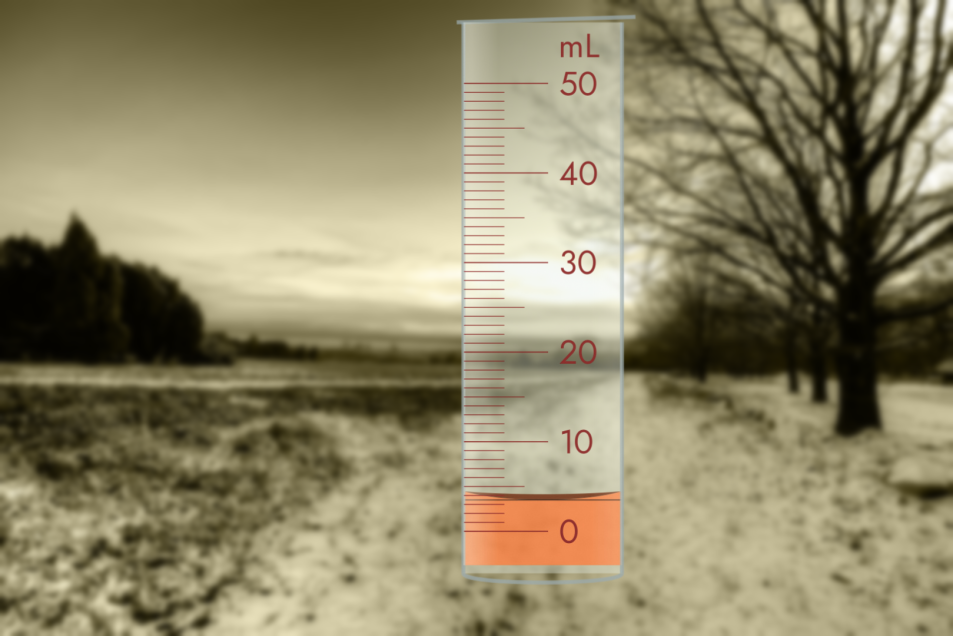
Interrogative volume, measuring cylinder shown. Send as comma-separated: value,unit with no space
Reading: 3.5,mL
